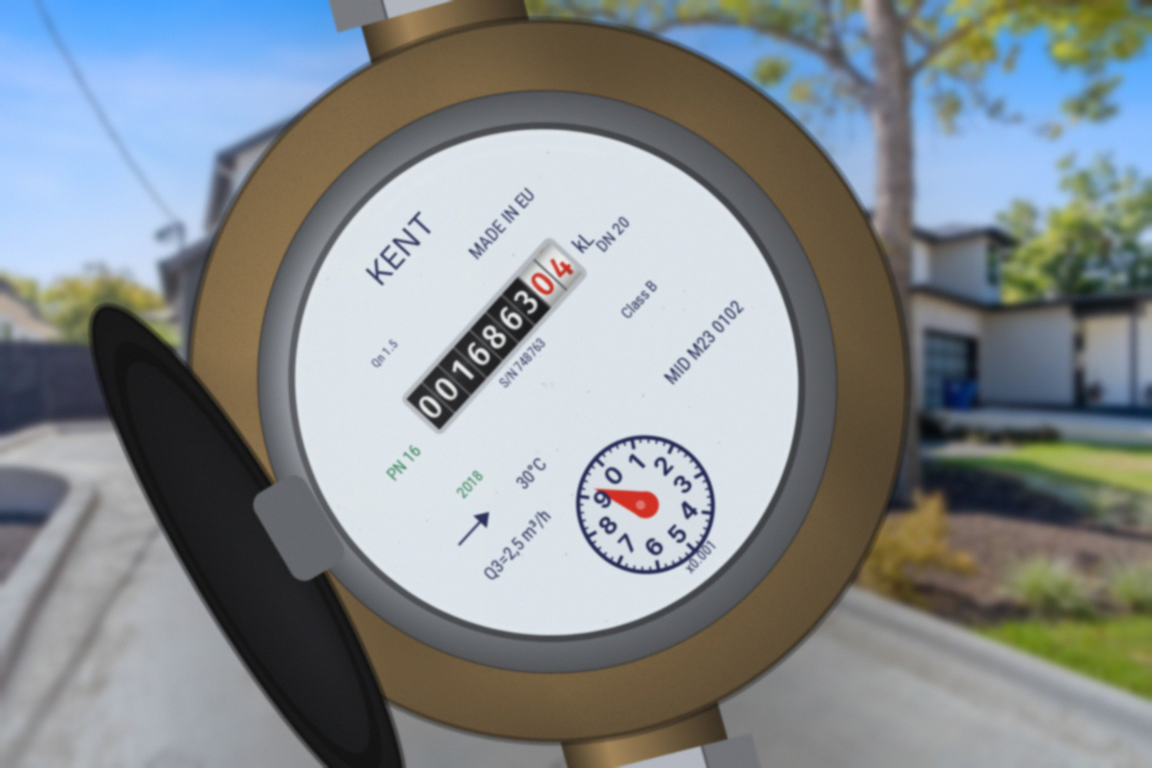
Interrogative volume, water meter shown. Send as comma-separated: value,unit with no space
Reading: 16863.039,kL
